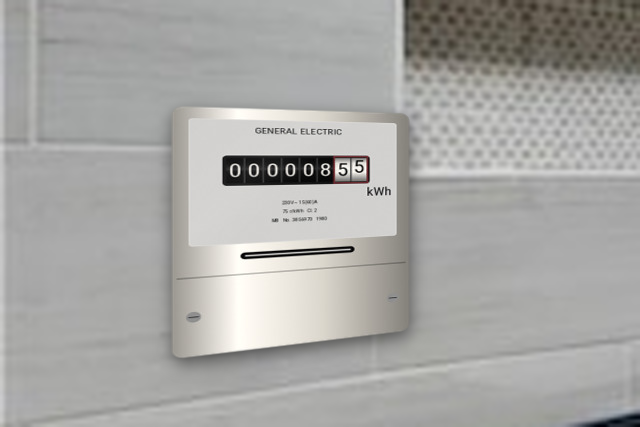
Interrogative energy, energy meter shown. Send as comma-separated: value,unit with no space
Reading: 8.55,kWh
